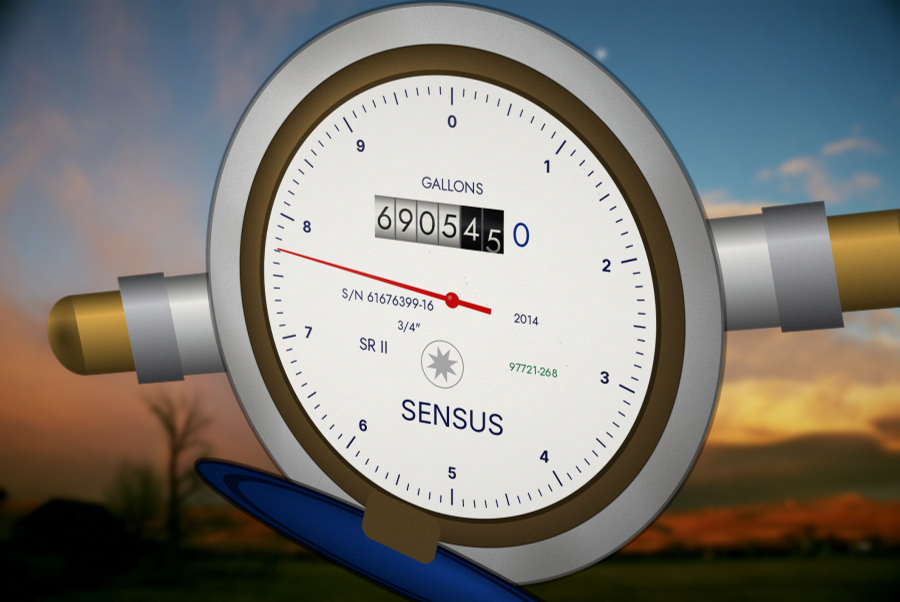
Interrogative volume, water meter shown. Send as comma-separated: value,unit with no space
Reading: 6905447.7,gal
